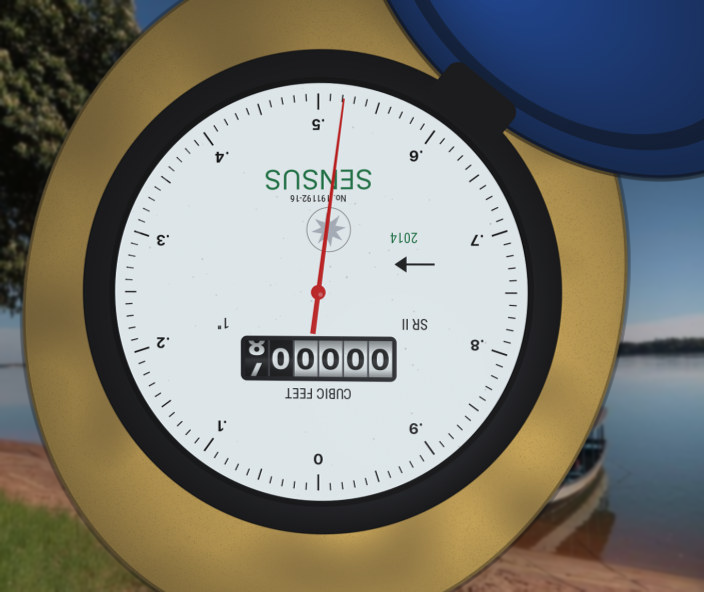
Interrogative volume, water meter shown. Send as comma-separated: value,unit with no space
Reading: 7.52,ft³
